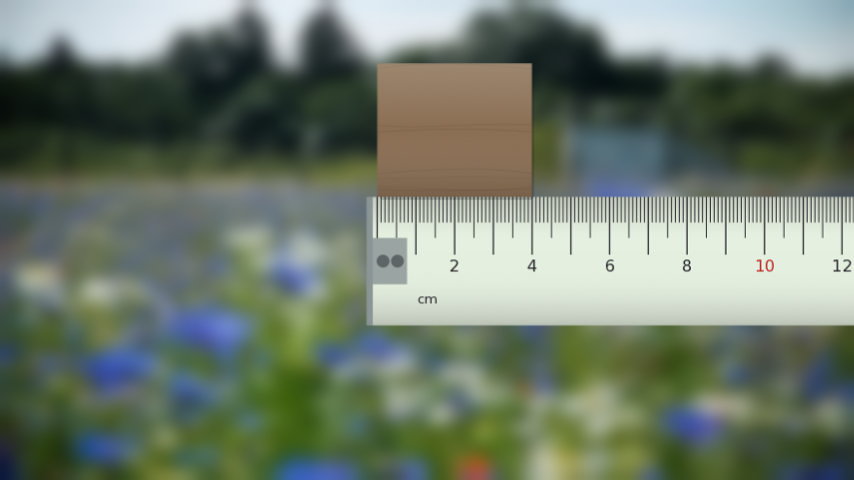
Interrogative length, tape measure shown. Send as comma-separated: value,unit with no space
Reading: 4,cm
